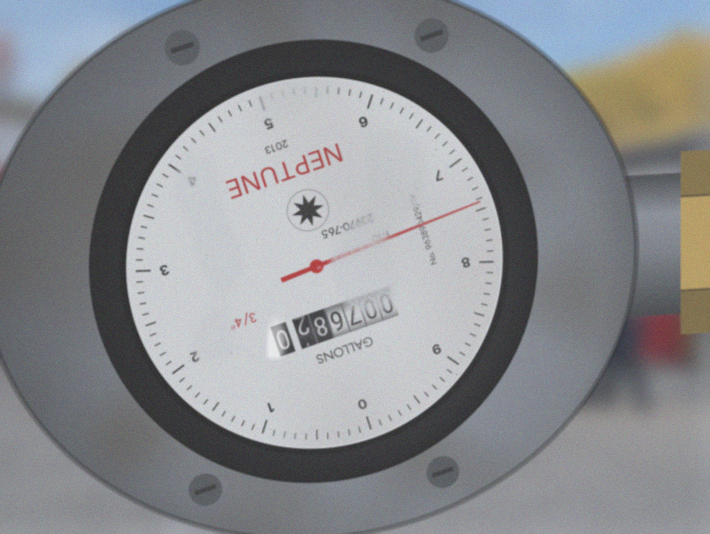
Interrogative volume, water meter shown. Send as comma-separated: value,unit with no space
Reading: 76817.4,gal
